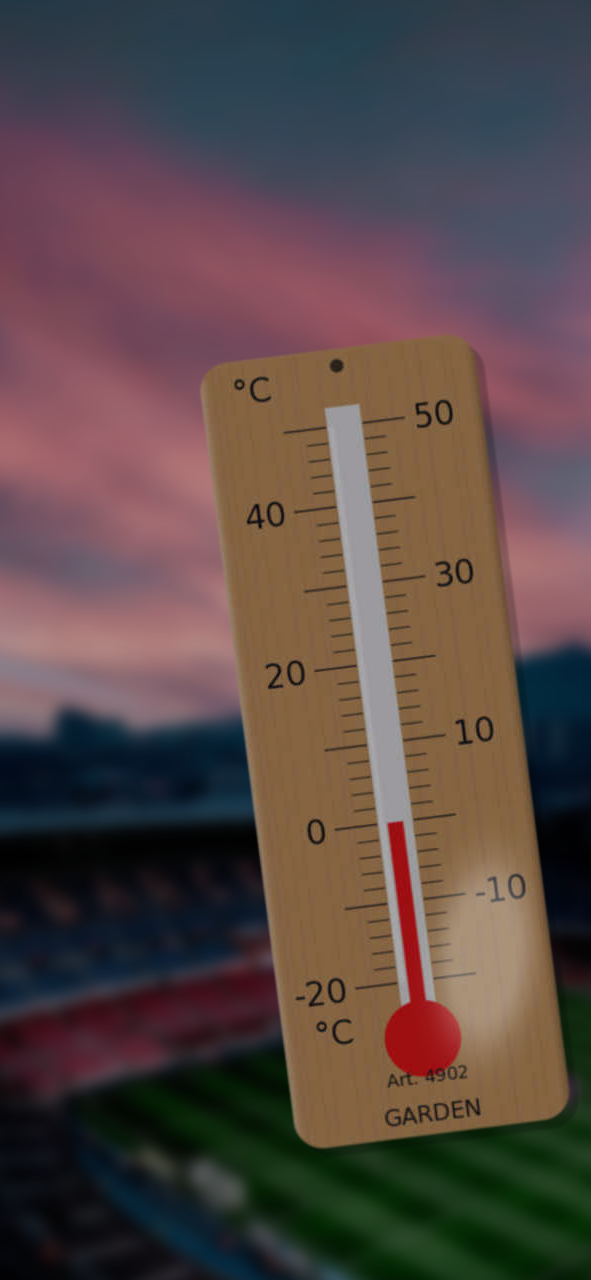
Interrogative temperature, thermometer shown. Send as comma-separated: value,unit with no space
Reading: 0,°C
